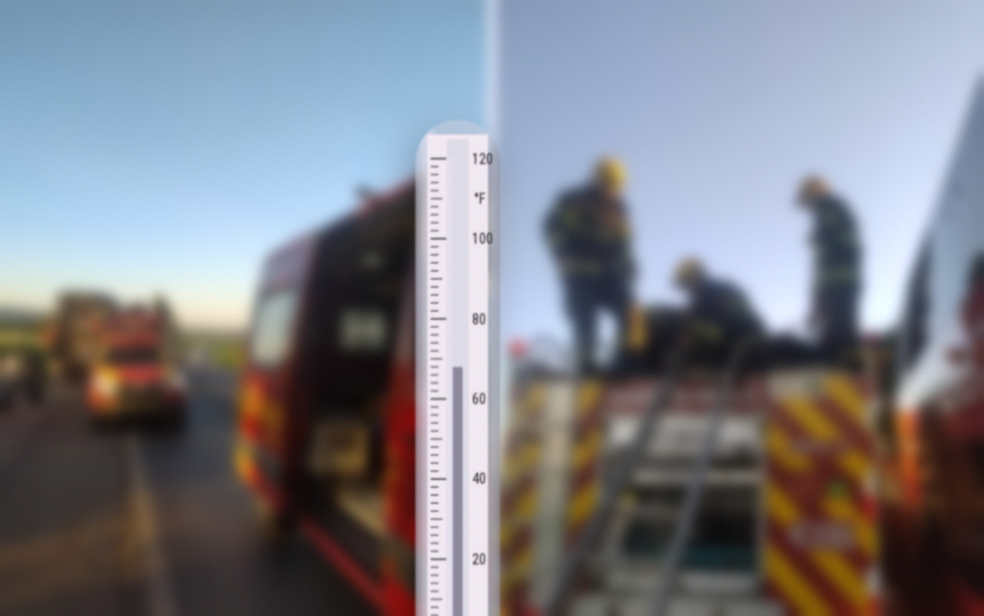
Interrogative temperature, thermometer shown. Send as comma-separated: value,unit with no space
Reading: 68,°F
